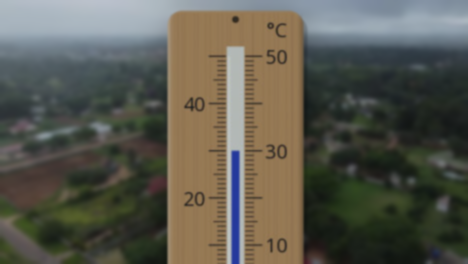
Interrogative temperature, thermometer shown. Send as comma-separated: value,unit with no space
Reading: 30,°C
